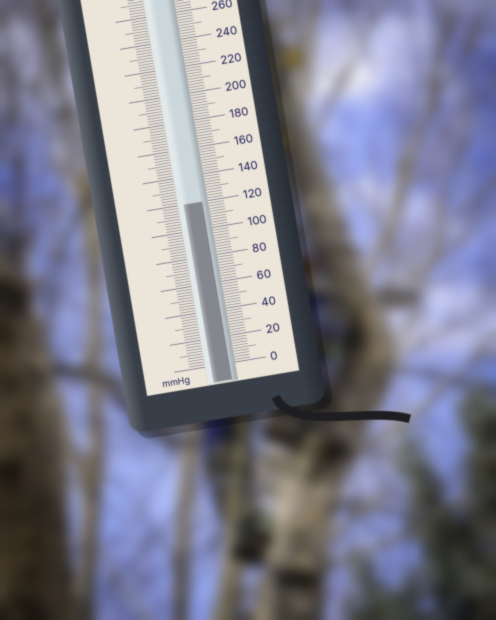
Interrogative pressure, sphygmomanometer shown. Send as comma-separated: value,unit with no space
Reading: 120,mmHg
